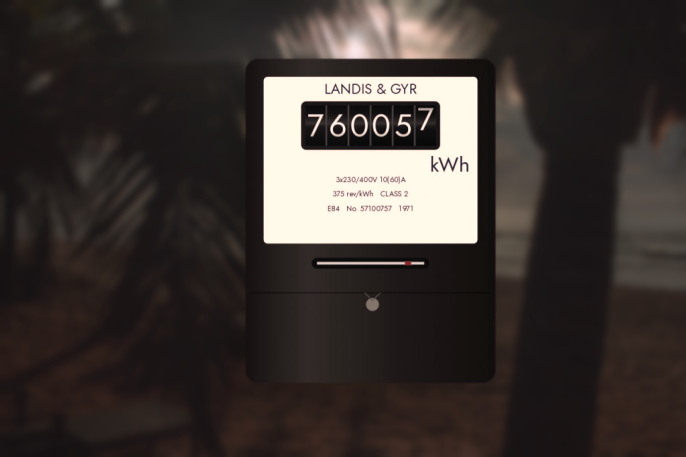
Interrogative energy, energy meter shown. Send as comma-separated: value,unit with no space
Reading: 760057,kWh
